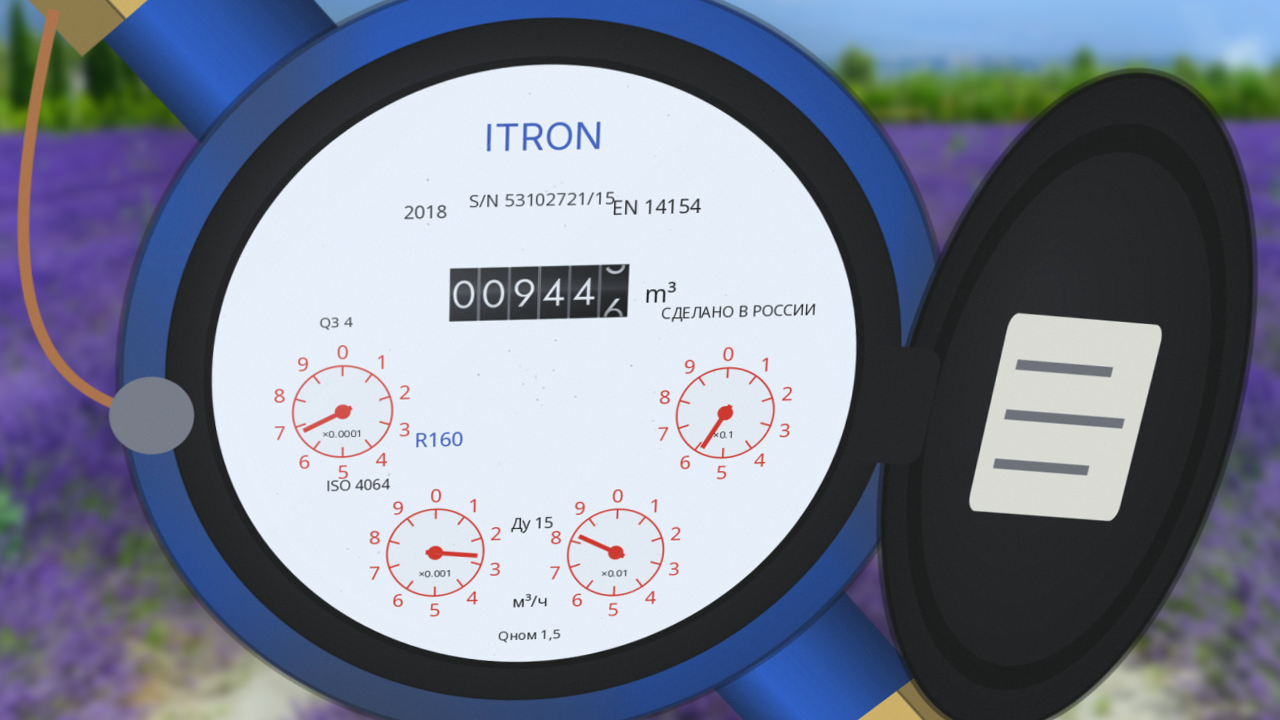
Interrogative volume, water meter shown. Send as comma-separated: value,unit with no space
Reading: 9445.5826,m³
